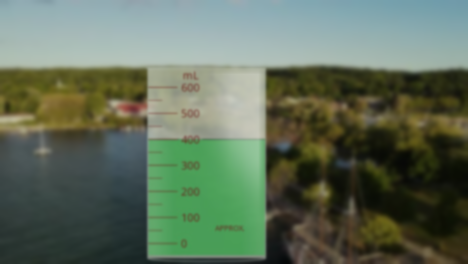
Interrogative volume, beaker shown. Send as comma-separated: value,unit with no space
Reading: 400,mL
